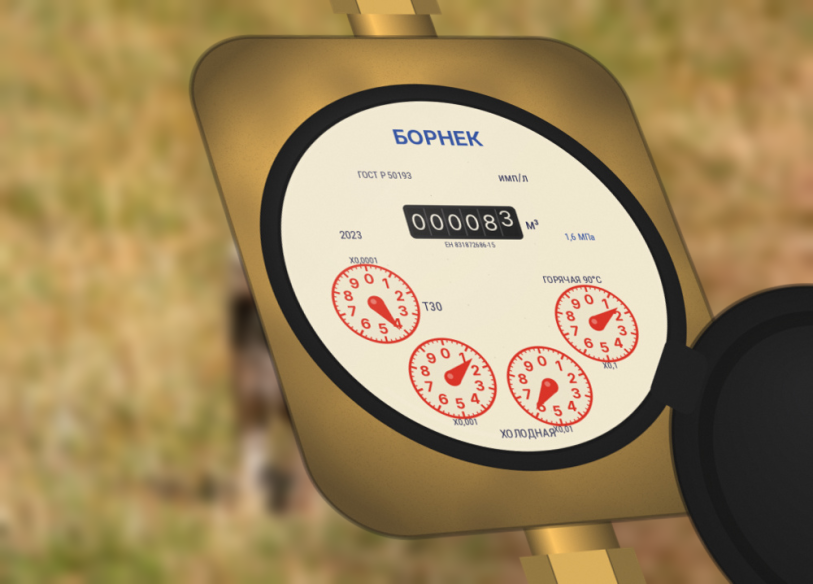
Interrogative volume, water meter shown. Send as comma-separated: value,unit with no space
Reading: 83.1614,m³
